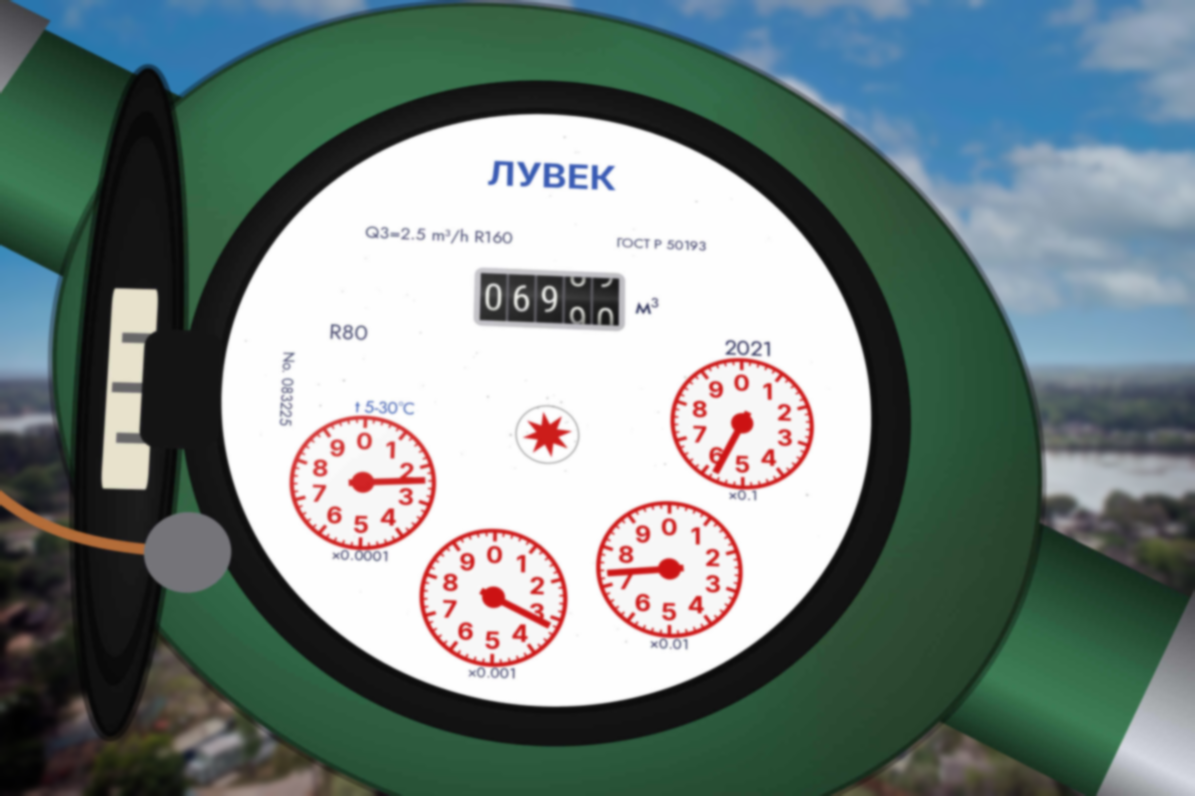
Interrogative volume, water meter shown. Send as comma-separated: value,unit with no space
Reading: 6989.5732,m³
